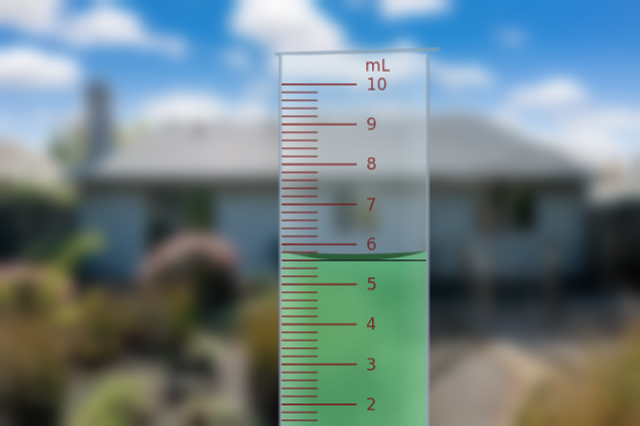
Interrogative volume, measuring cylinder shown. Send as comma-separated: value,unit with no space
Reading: 5.6,mL
